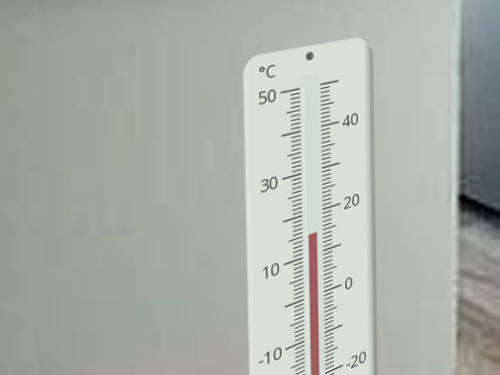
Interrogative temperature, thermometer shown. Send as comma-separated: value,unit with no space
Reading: 15,°C
